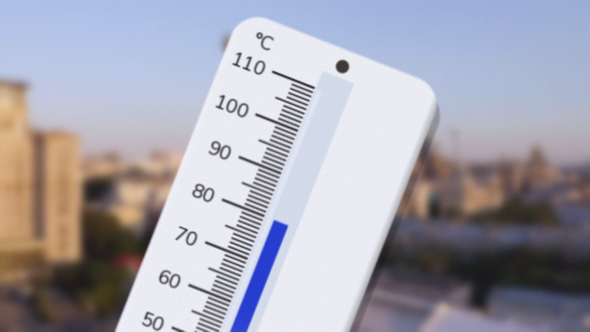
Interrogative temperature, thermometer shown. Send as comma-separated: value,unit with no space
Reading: 80,°C
